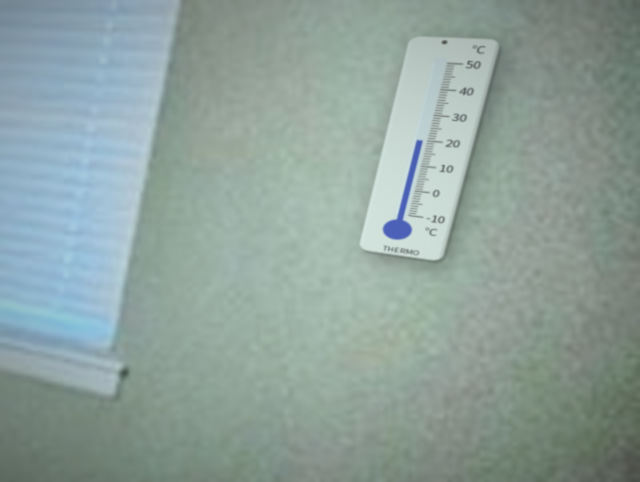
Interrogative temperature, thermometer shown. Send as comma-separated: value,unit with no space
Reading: 20,°C
